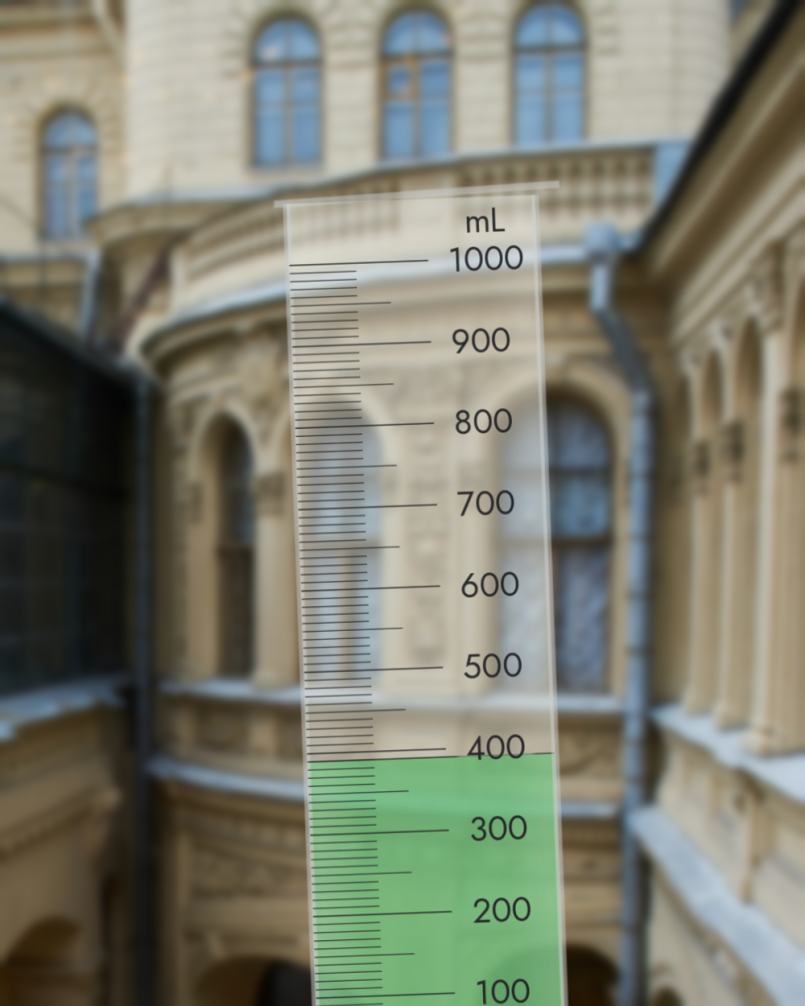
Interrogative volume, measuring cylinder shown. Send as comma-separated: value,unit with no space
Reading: 390,mL
